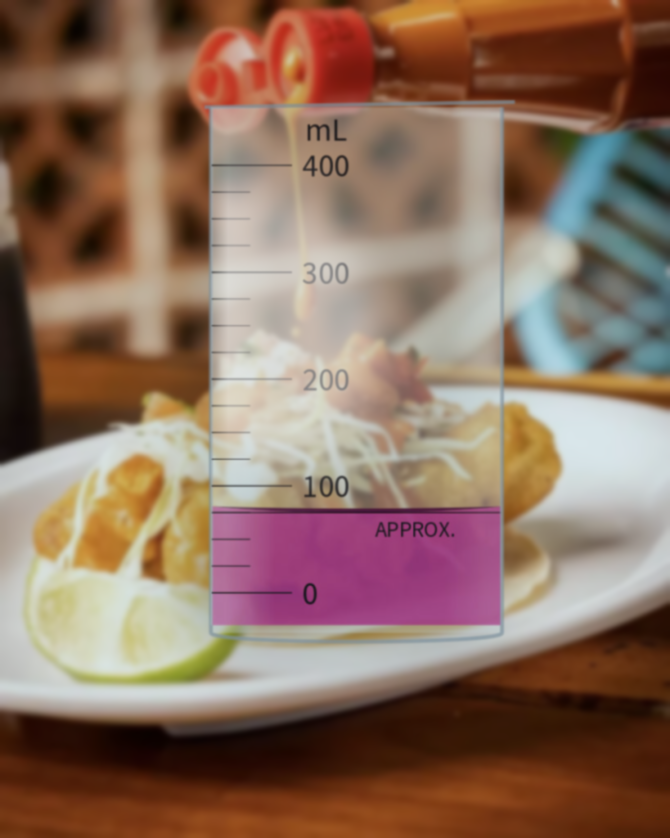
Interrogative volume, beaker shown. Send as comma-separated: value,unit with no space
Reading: 75,mL
